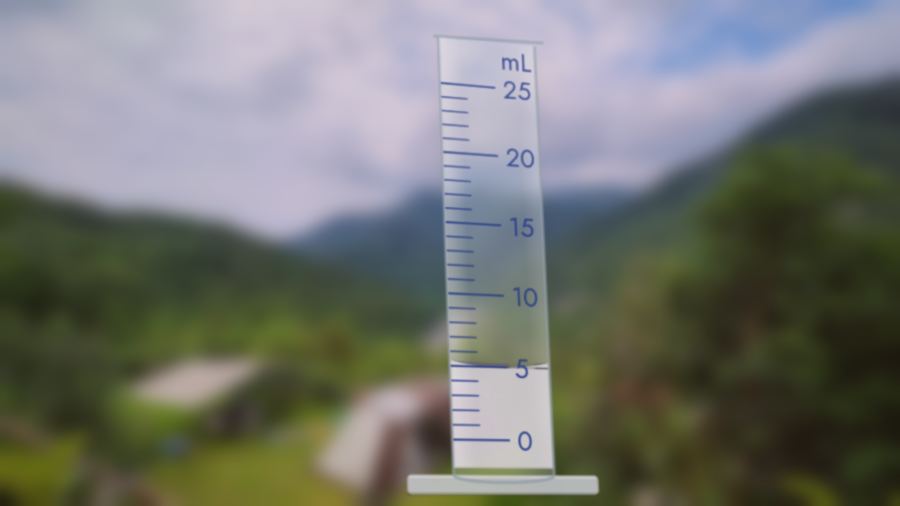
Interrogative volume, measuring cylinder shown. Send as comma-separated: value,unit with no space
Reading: 5,mL
